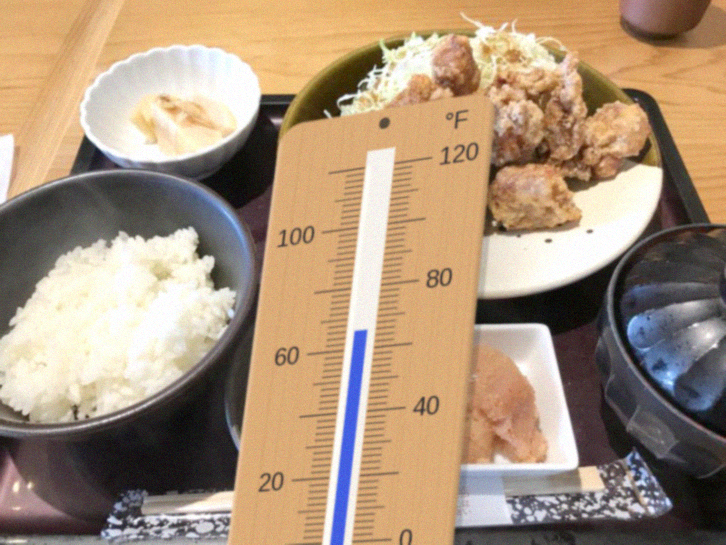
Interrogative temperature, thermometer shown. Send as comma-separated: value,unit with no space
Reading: 66,°F
